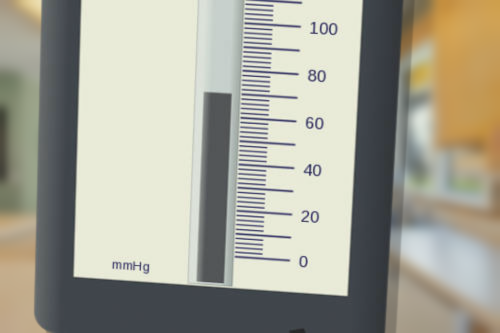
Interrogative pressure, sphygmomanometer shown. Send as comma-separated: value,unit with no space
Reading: 70,mmHg
